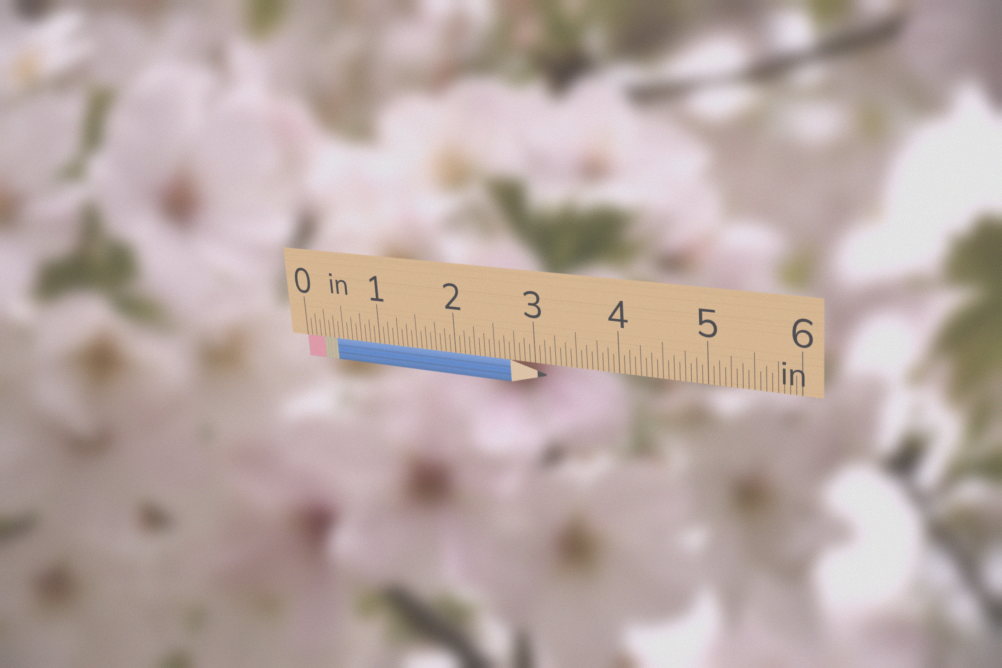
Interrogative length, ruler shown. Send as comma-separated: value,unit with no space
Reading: 3.125,in
